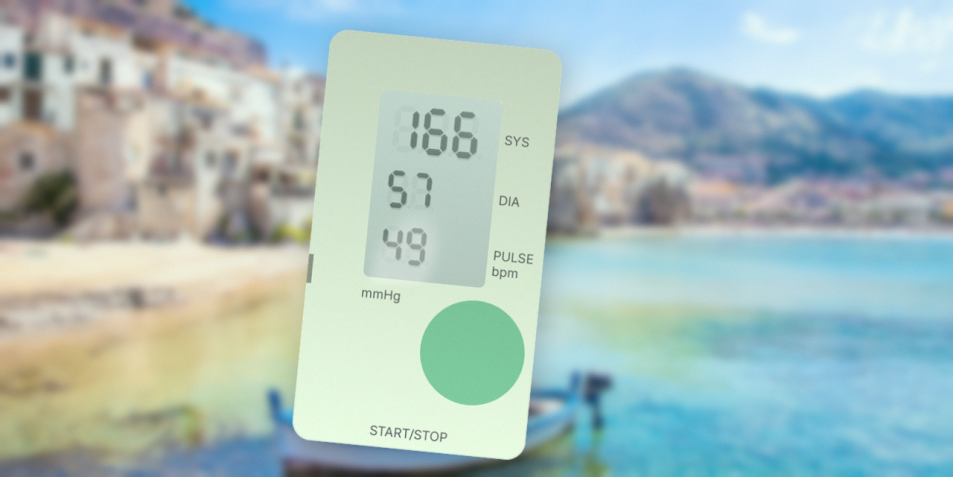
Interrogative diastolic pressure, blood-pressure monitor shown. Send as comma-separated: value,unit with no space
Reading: 57,mmHg
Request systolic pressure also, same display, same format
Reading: 166,mmHg
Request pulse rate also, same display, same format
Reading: 49,bpm
